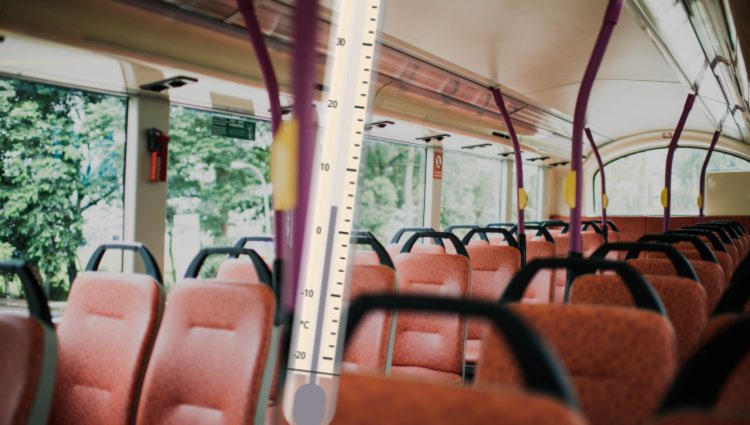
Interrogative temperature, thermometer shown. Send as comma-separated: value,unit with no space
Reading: 4,°C
